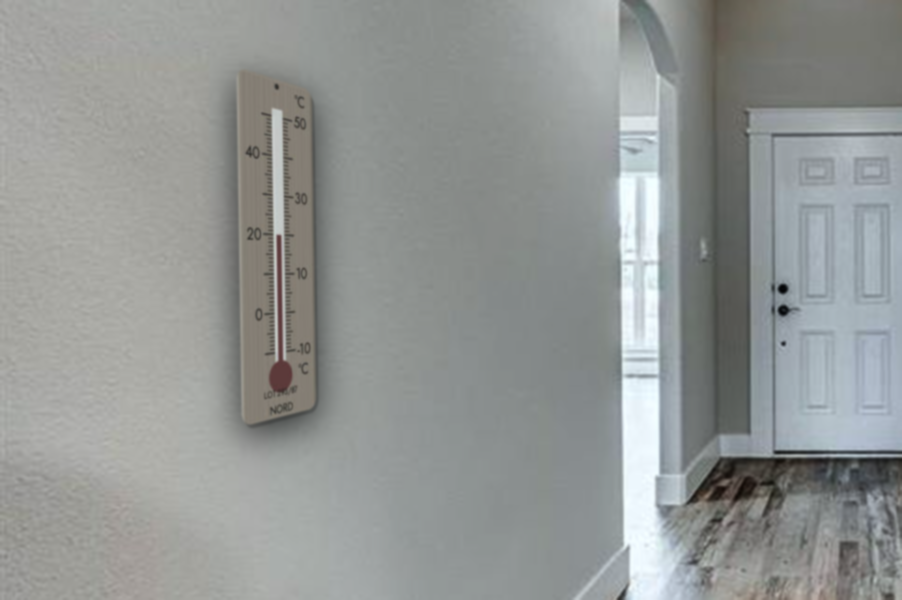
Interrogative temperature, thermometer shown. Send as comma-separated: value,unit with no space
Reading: 20,°C
